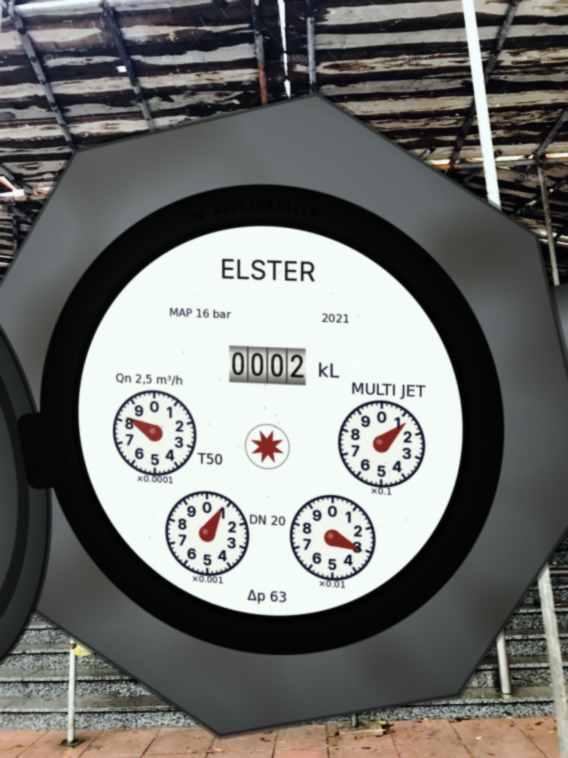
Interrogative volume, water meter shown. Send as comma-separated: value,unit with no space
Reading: 2.1308,kL
